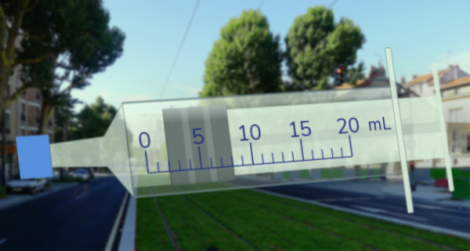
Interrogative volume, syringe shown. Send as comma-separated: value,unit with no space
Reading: 2,mL
